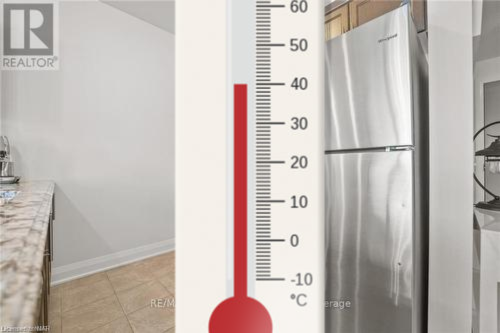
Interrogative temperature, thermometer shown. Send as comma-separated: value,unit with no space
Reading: 40,°C
